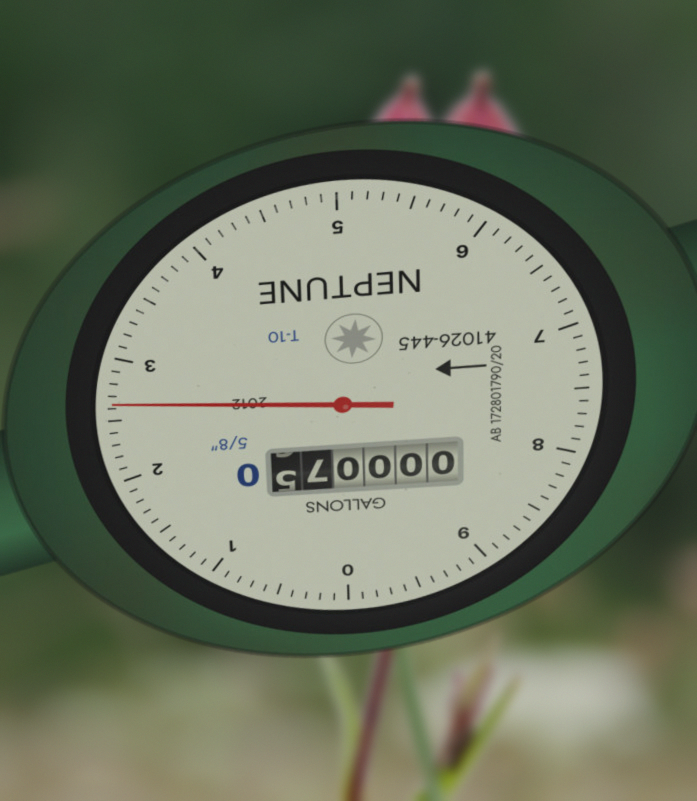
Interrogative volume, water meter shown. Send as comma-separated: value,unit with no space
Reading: 752.6,gal
